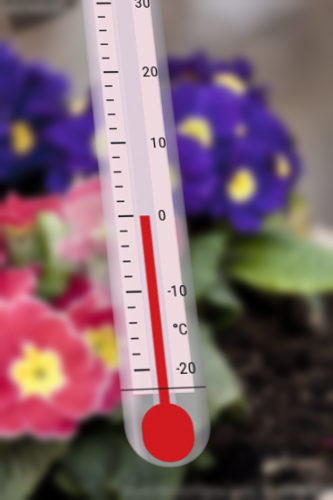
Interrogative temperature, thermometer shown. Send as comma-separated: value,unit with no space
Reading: 0,°C
